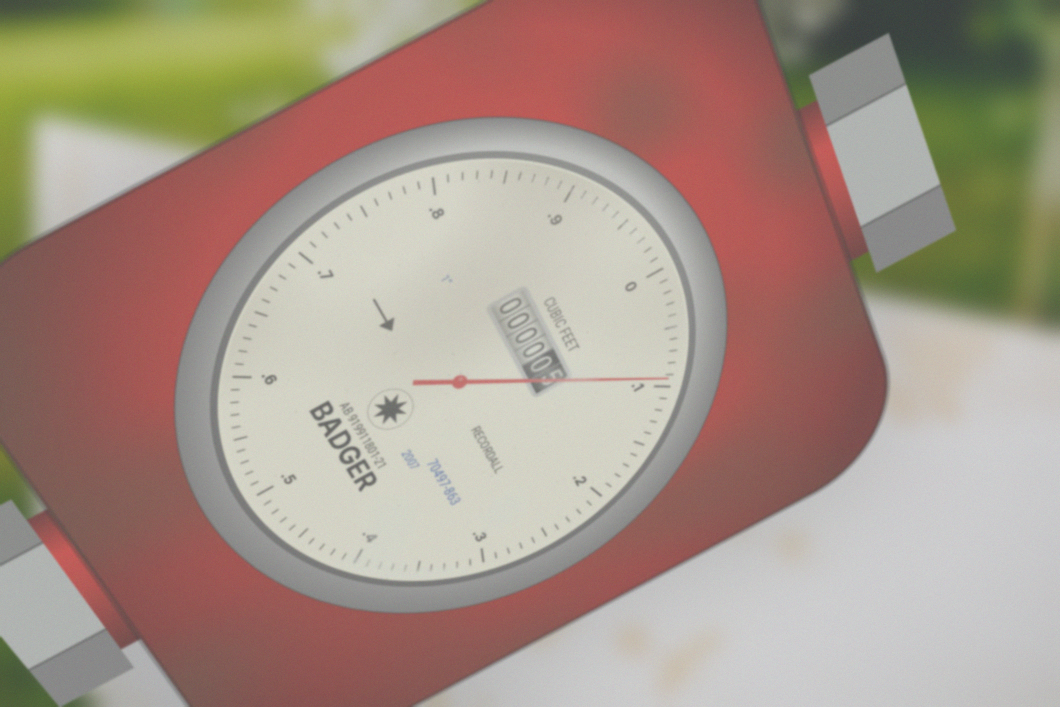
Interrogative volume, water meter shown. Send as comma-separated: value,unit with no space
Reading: 5.09,ft³
